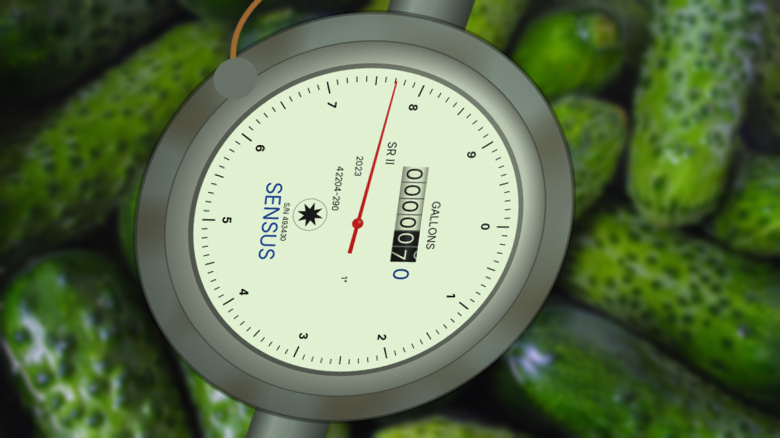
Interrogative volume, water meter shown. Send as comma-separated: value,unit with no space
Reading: 67.7,gal
